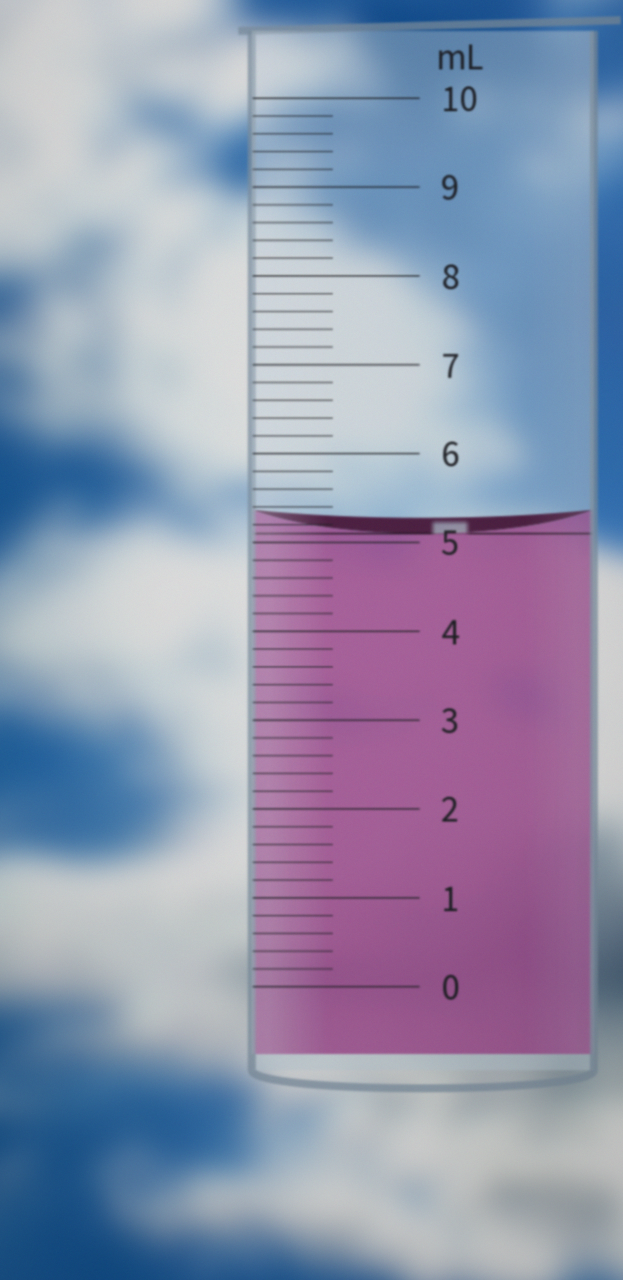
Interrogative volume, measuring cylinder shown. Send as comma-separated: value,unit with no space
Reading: 5.1,mL
